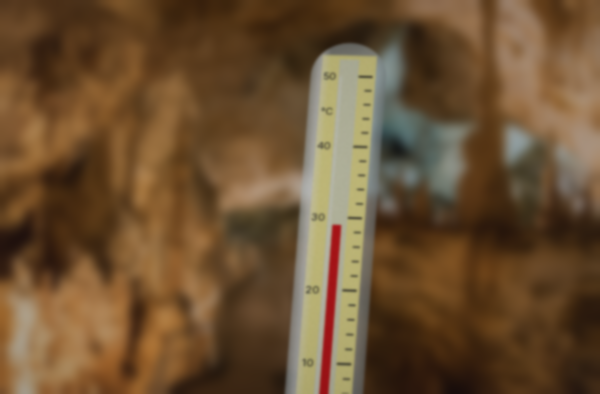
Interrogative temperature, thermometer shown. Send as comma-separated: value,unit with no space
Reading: 29,°C
